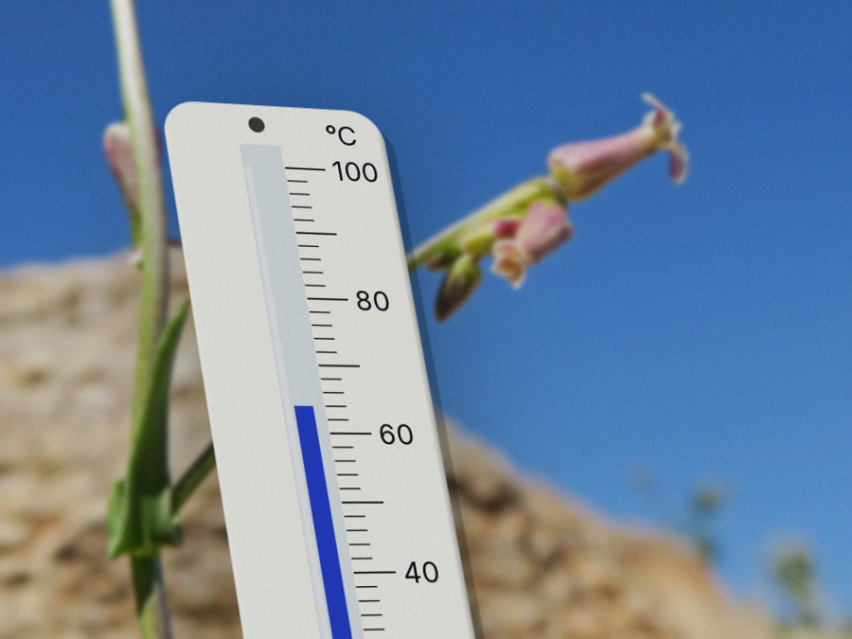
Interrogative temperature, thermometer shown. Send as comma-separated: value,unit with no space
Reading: 64,°C
